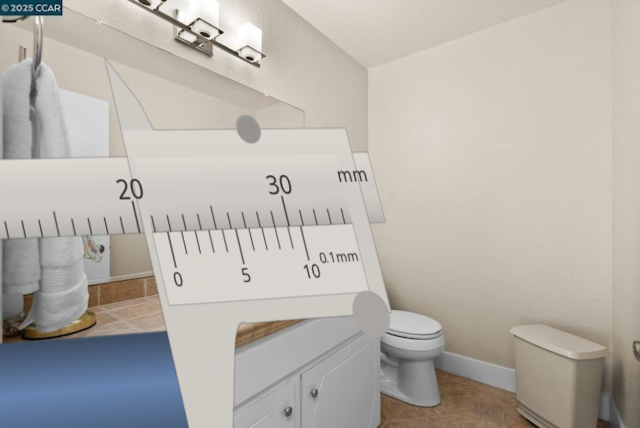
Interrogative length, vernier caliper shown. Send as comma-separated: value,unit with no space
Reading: 21.8,mm
